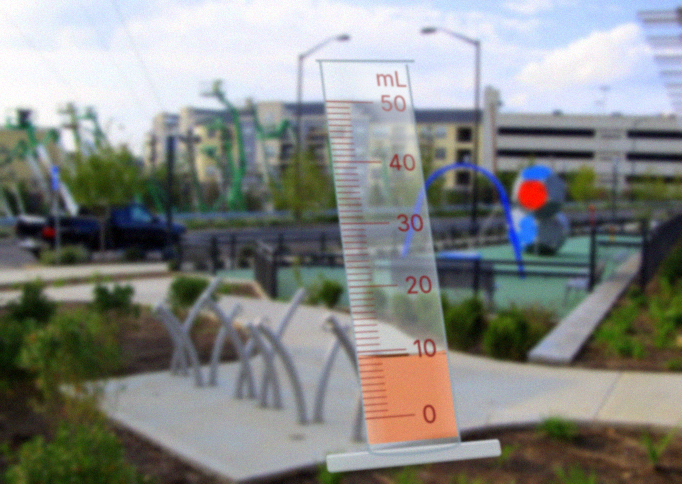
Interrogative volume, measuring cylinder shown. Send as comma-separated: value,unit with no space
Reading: 9,mL
